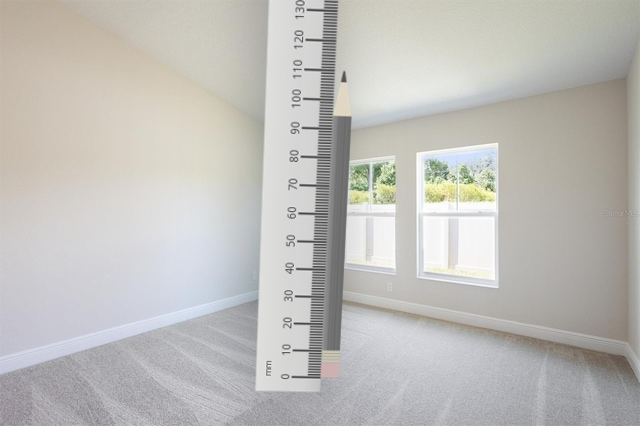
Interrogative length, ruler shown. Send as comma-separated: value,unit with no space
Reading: 110,mm
